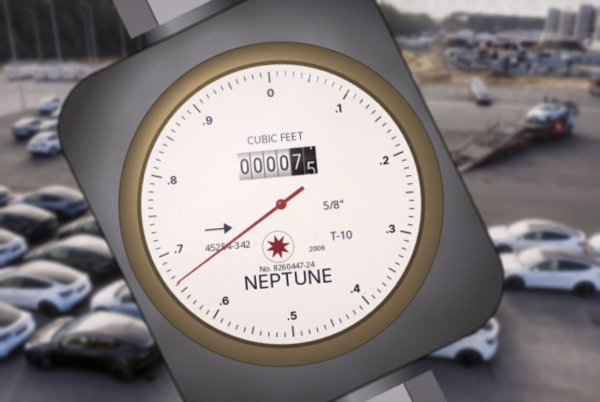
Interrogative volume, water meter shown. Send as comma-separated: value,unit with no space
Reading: 74.66,ft³
